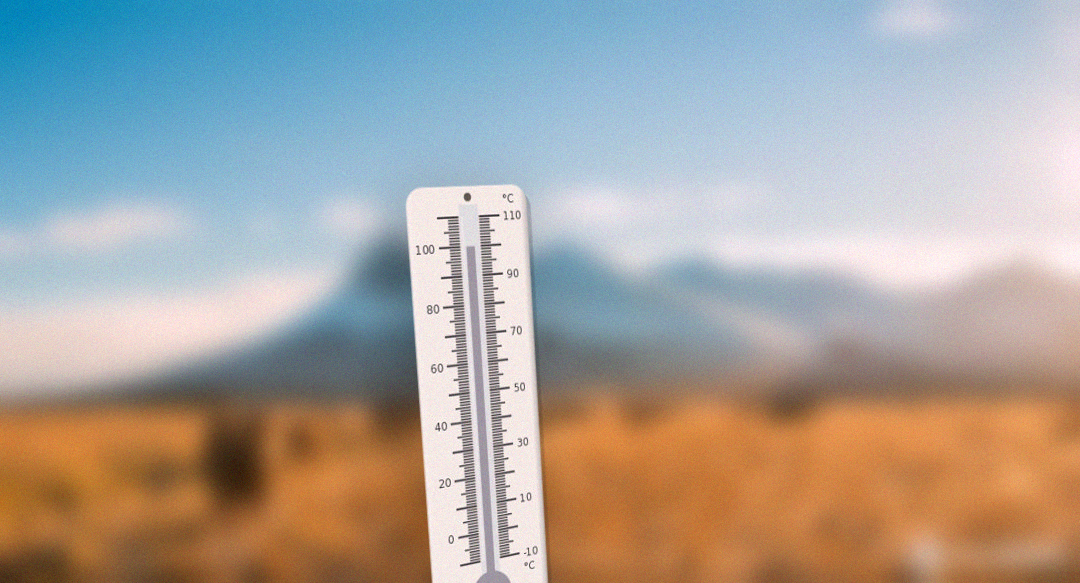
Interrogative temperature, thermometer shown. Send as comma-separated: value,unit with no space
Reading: 100,°C
